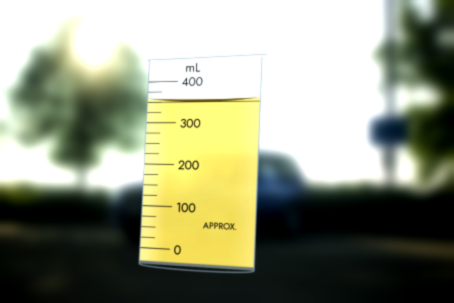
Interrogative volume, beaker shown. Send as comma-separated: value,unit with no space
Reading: 350,mL
